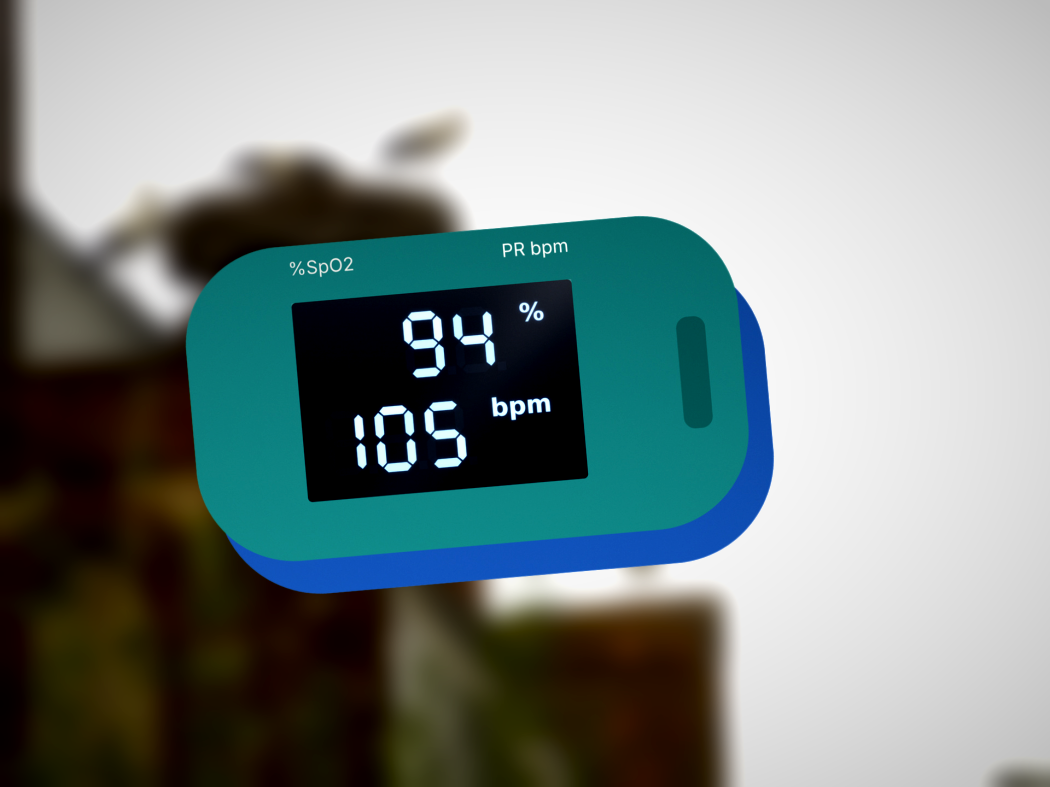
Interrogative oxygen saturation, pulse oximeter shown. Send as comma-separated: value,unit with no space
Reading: 94,%
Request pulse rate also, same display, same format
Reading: 105,bpm
